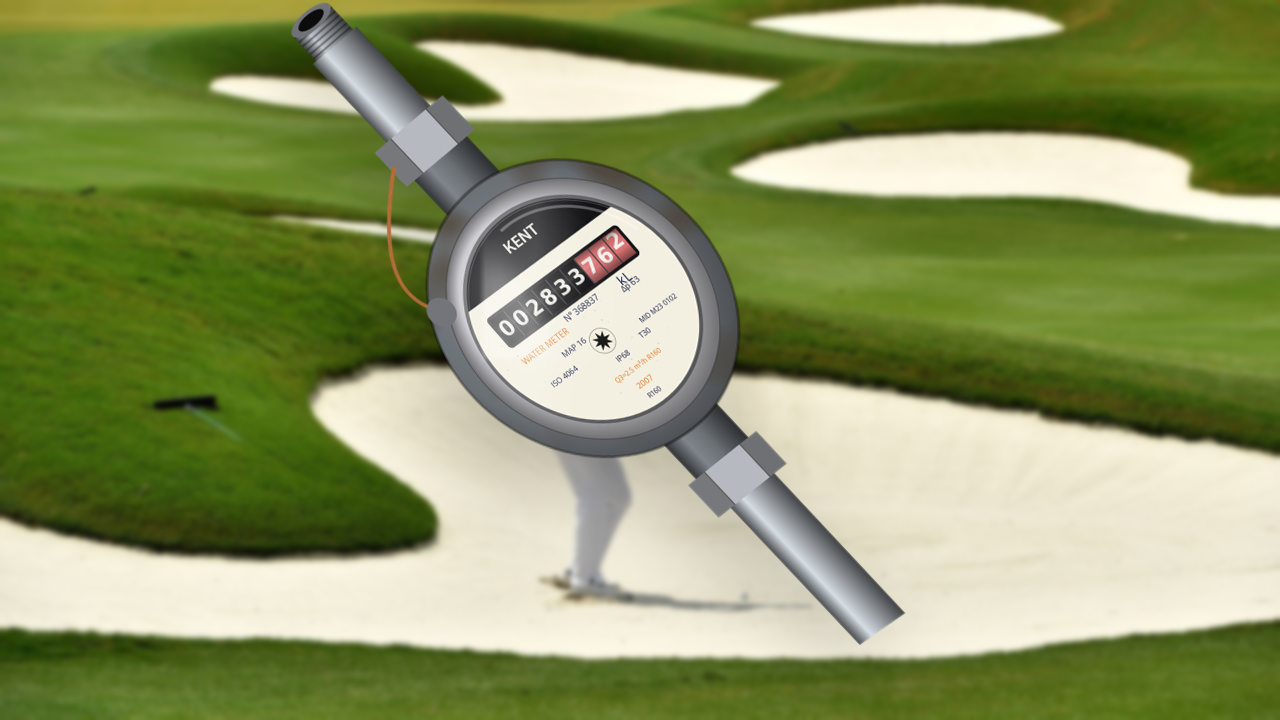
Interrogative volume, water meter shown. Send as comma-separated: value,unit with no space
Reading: 2833.762,kL
